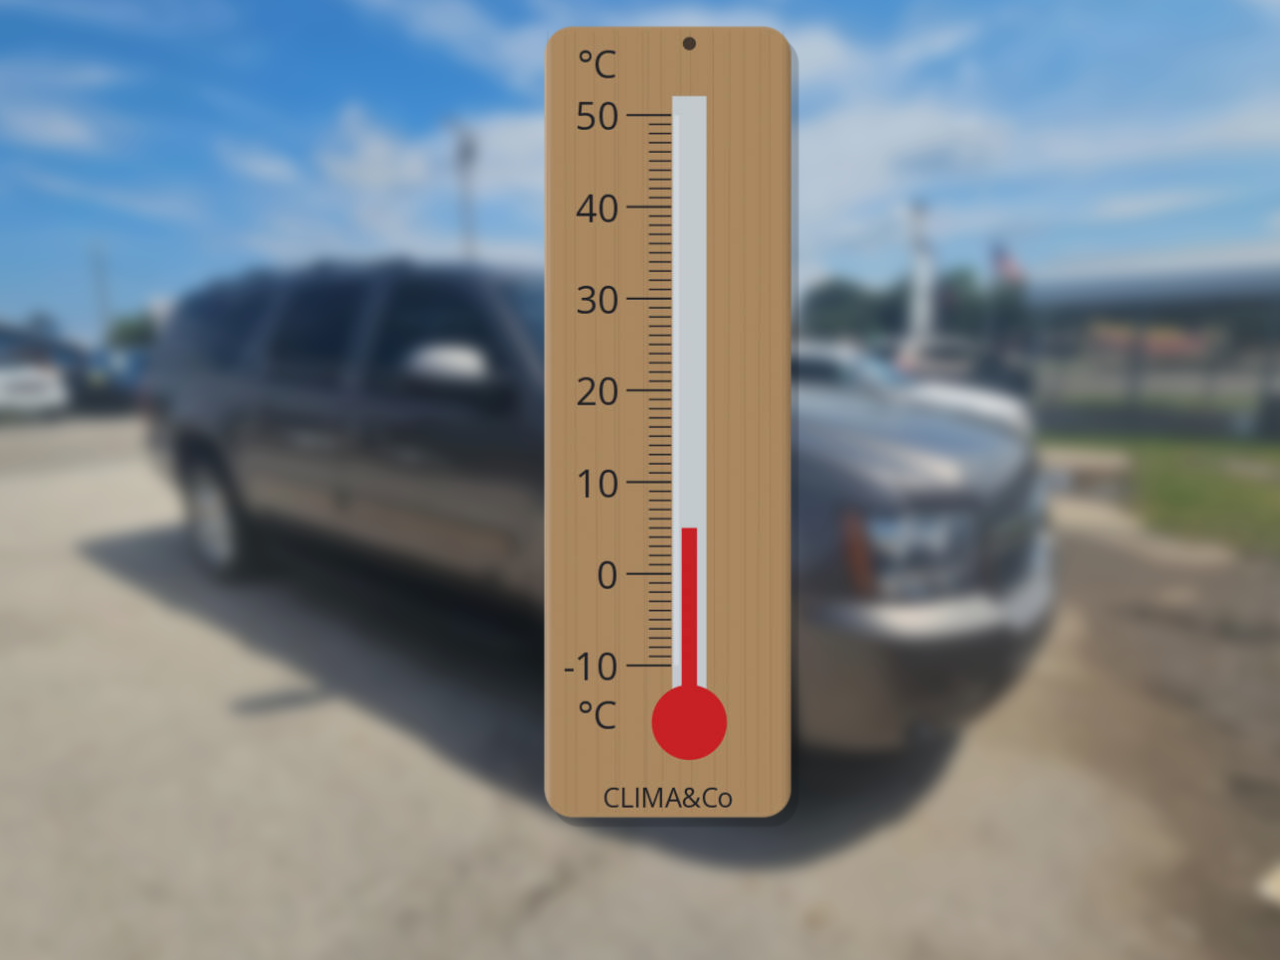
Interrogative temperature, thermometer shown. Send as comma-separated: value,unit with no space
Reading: 5,°C
